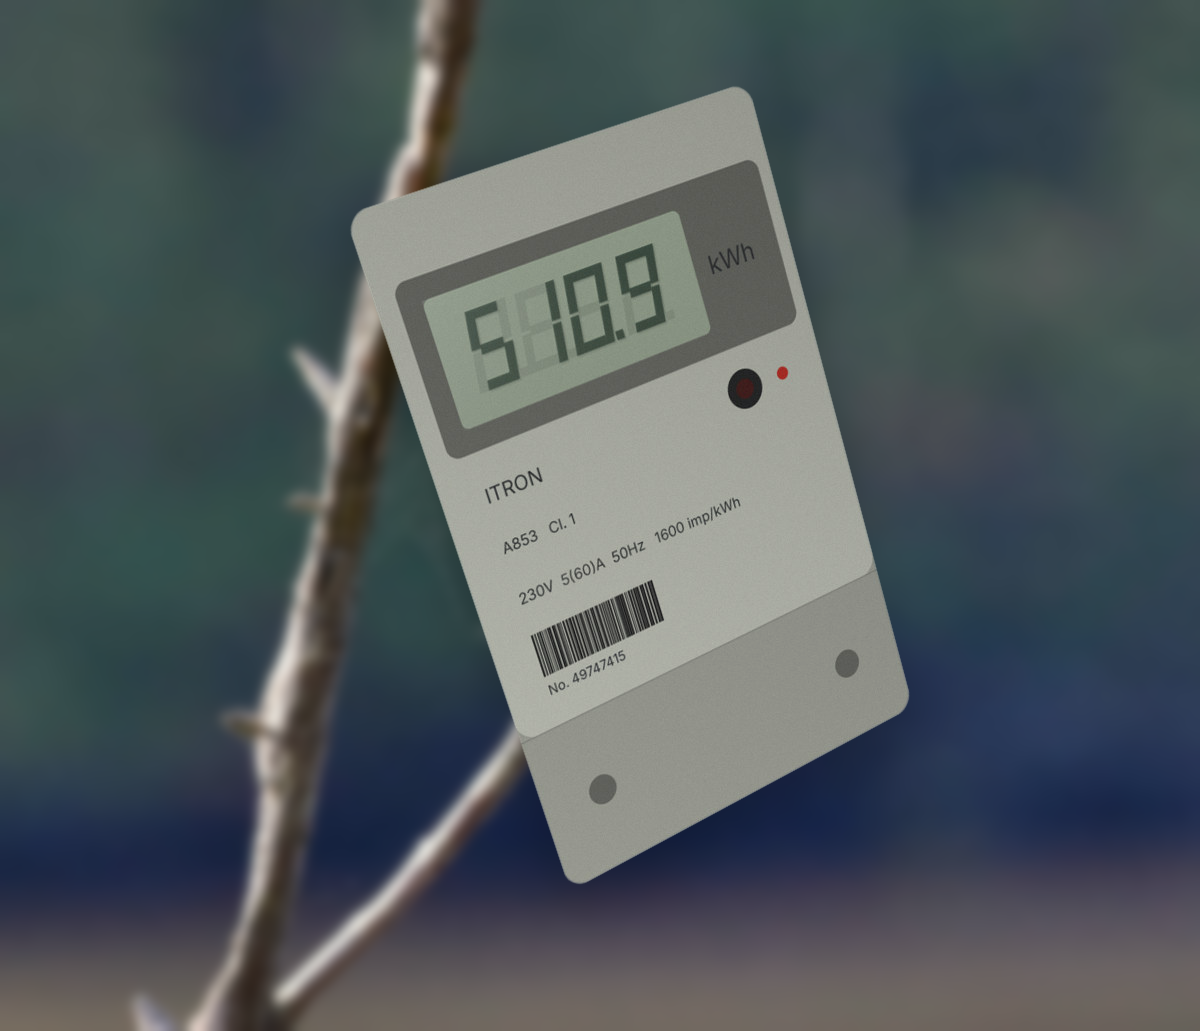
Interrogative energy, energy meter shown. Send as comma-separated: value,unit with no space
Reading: 510.9,kWh
